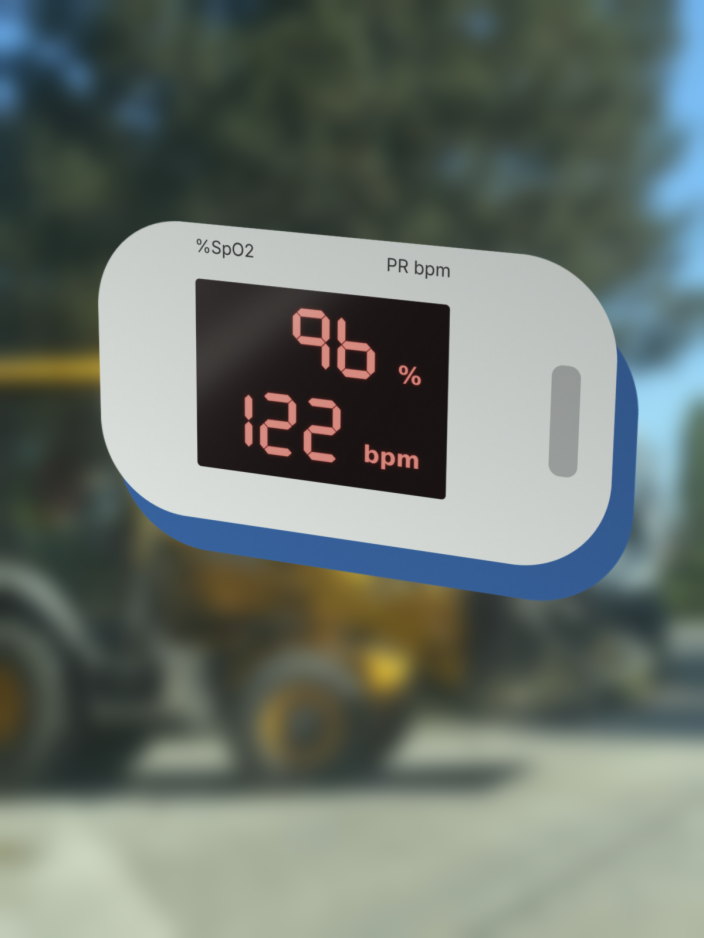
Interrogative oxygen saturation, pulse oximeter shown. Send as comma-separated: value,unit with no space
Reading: 96,%
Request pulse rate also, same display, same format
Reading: 122,bpm
